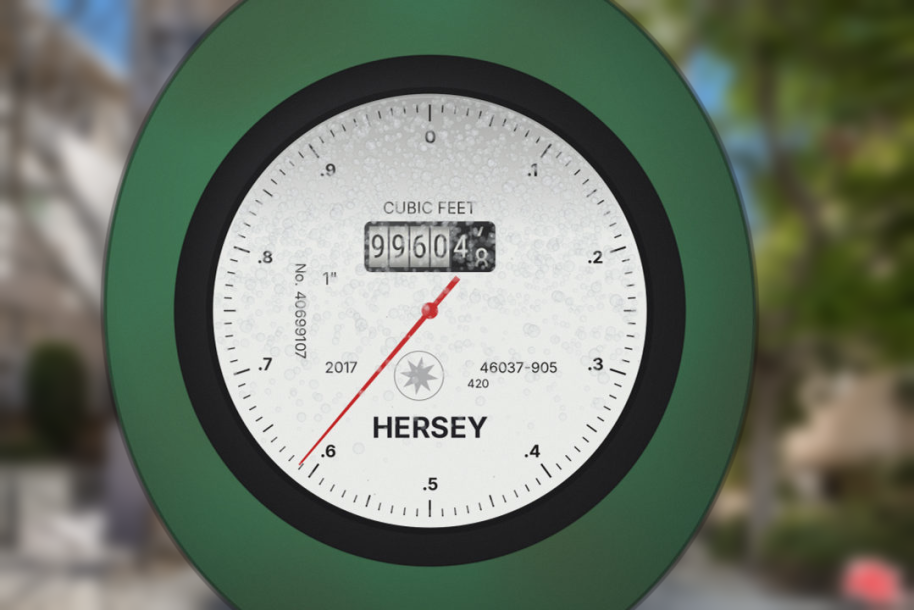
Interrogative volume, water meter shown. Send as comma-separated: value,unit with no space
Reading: 996047.61,ft³
